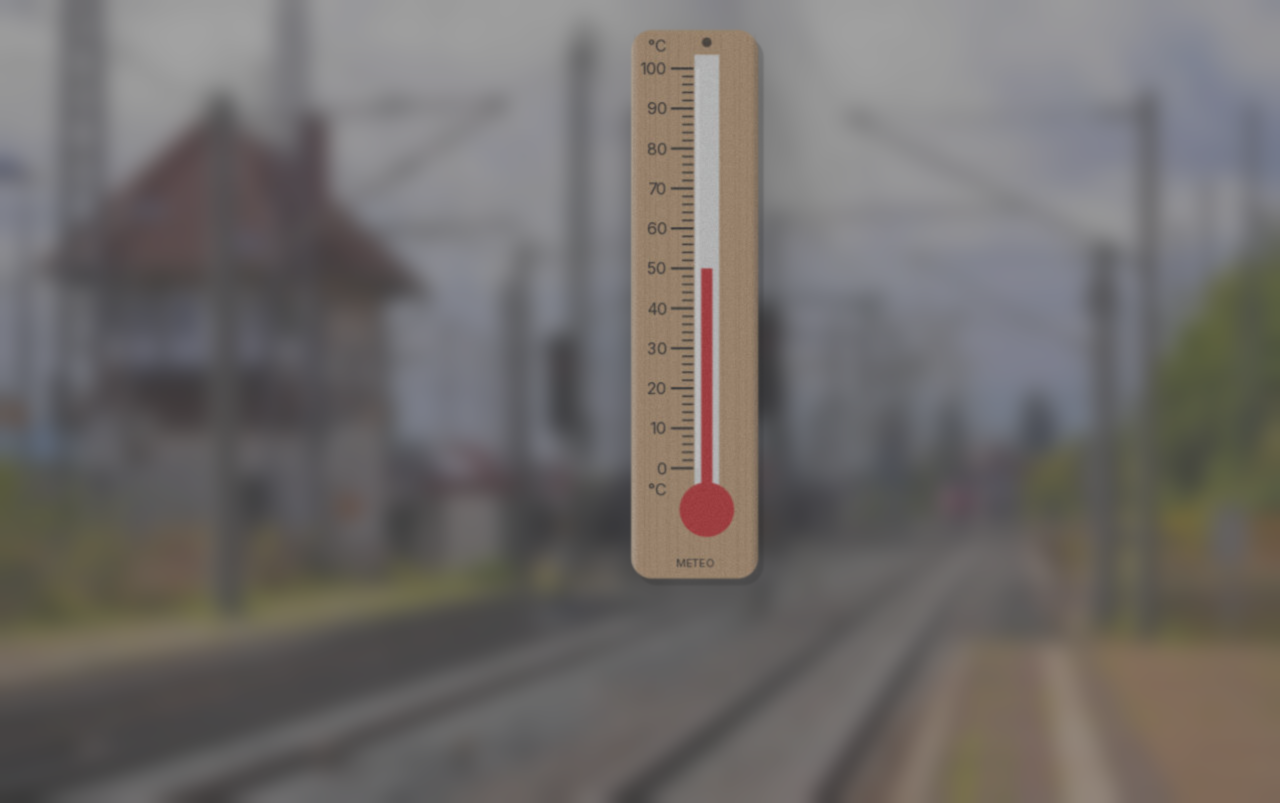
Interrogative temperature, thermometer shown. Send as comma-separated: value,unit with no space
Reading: 50,°C
